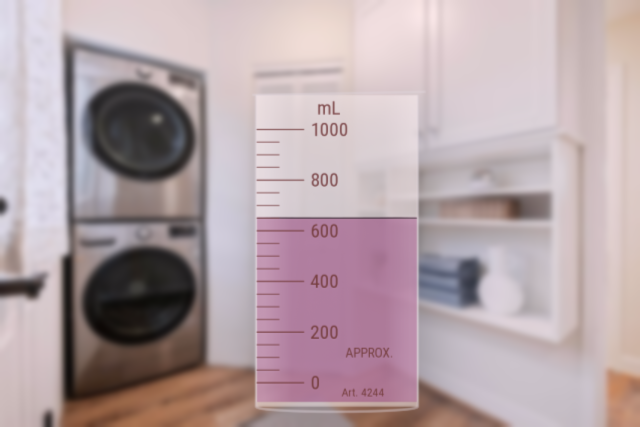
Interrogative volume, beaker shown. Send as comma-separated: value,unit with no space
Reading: 650,mL
